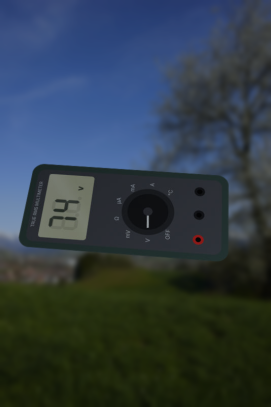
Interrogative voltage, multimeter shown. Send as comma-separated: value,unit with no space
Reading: 74,V
